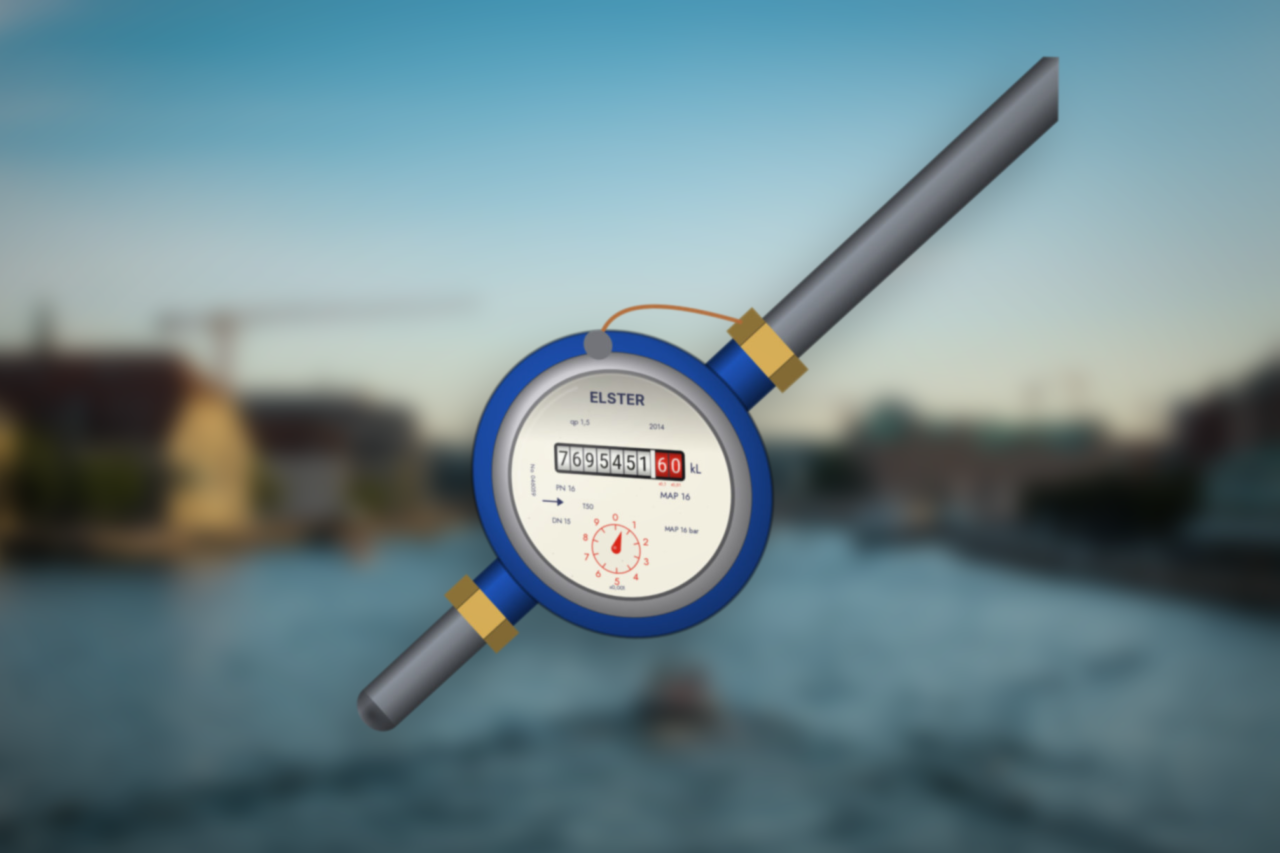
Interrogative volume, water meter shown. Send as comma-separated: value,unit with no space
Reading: 7695451.600,kL
